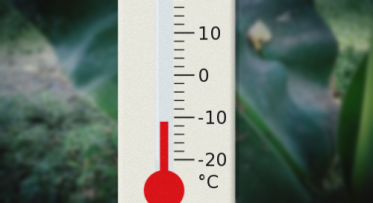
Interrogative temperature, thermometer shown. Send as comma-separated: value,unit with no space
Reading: -11,°C
